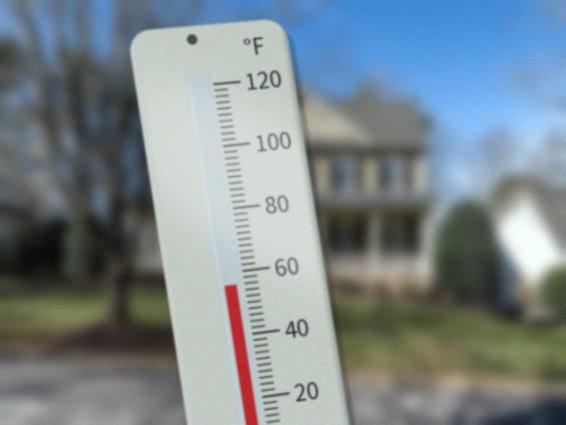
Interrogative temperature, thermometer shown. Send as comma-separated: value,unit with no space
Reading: 56,°F
